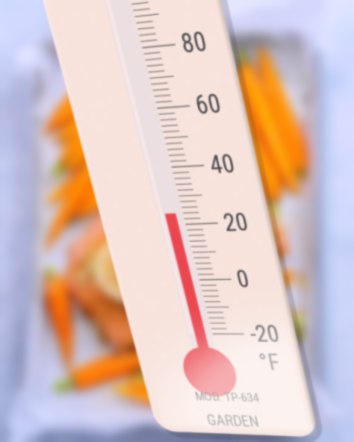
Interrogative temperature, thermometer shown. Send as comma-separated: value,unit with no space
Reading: 24,°F
